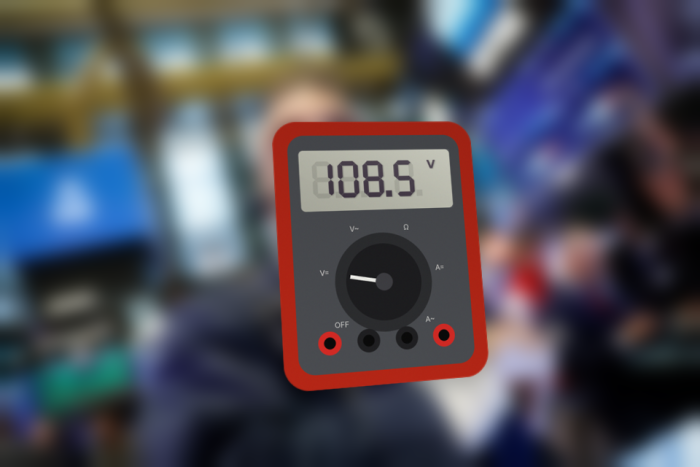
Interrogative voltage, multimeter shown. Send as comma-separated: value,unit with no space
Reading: 108.5,V
